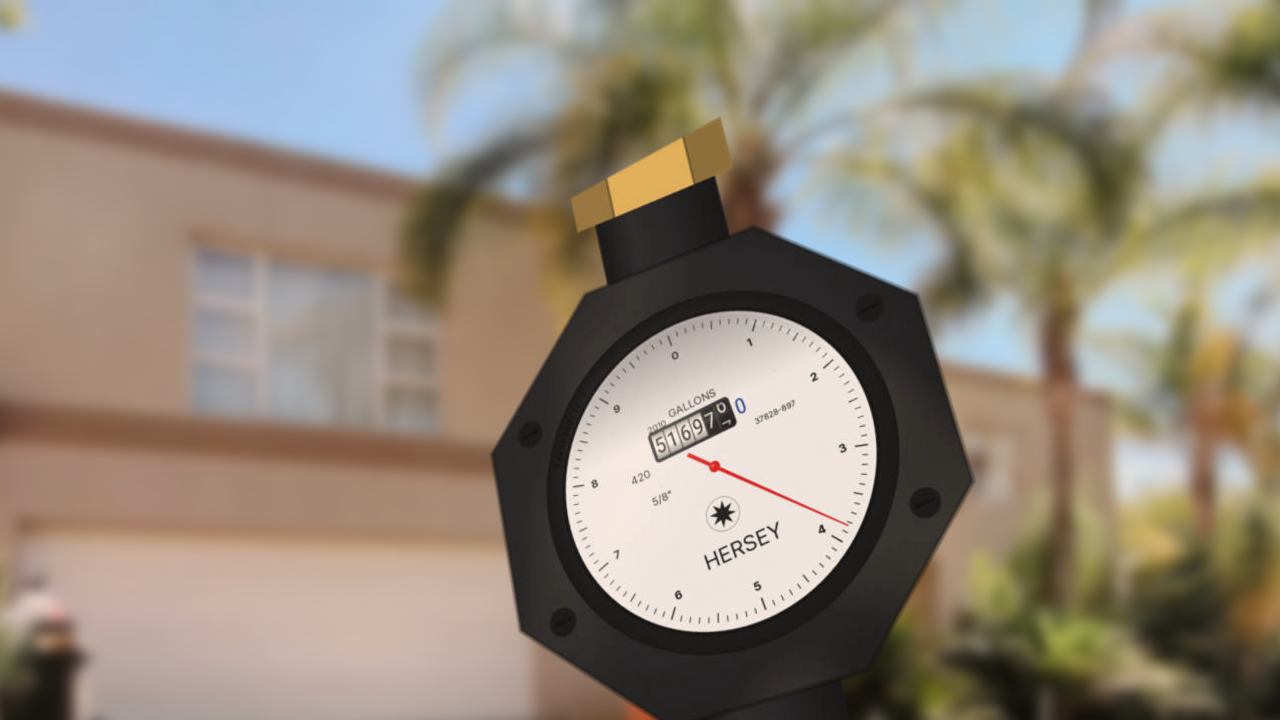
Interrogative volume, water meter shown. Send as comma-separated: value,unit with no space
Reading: 5169763.8,gal
